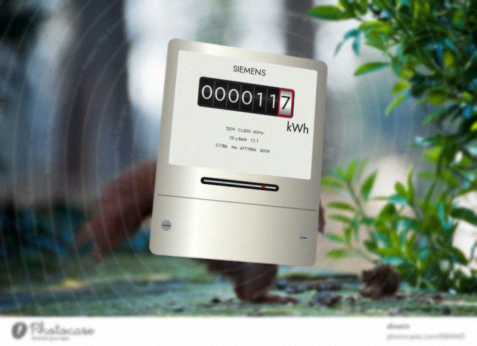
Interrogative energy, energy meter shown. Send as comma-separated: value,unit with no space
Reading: 11.7,kWh
